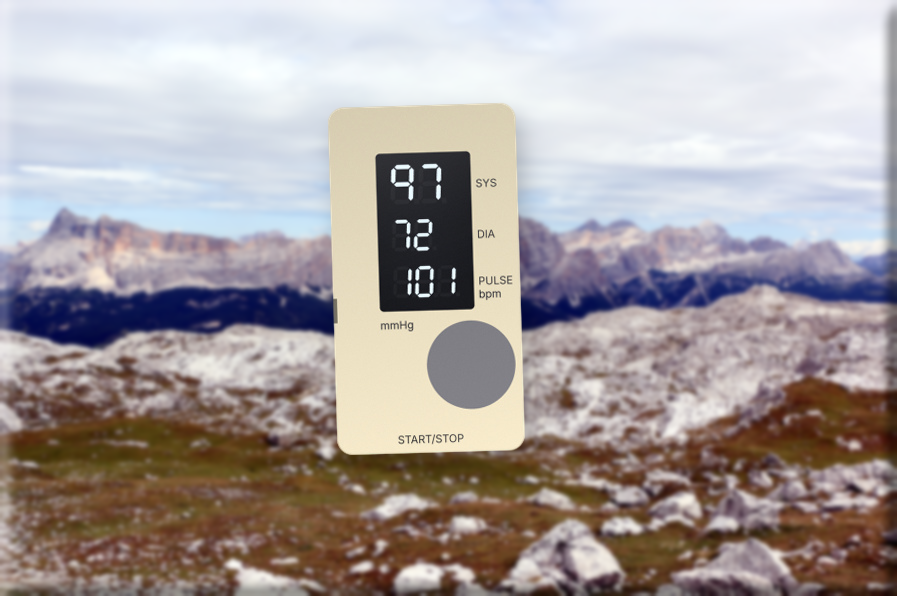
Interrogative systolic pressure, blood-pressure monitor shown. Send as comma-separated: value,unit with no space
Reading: 97,mmHg
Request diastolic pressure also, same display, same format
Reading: 72,mmHg
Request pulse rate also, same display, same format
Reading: 101,bpm
